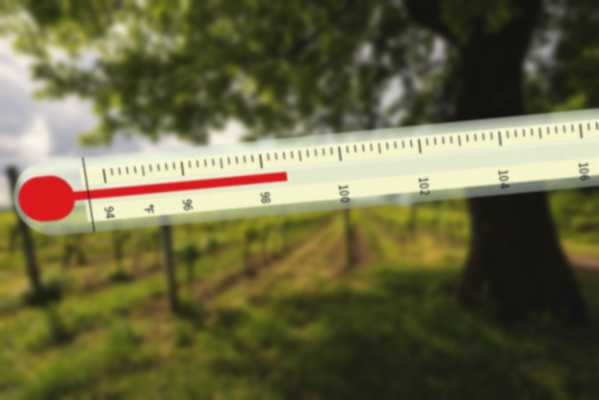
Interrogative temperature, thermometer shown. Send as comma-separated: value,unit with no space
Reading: 98.6,°F
